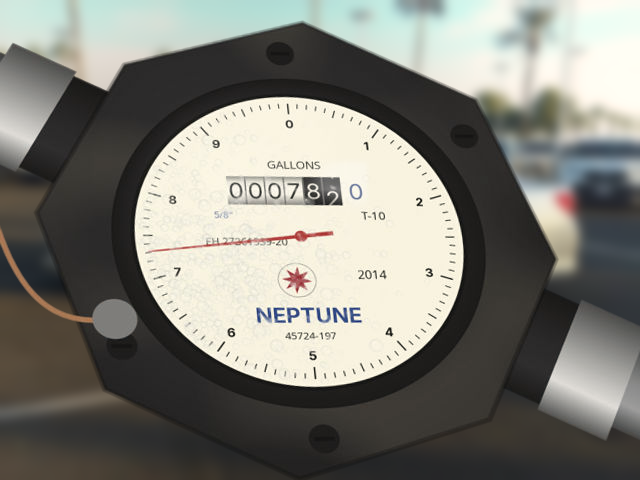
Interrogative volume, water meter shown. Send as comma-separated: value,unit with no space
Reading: 7817.3,gal
